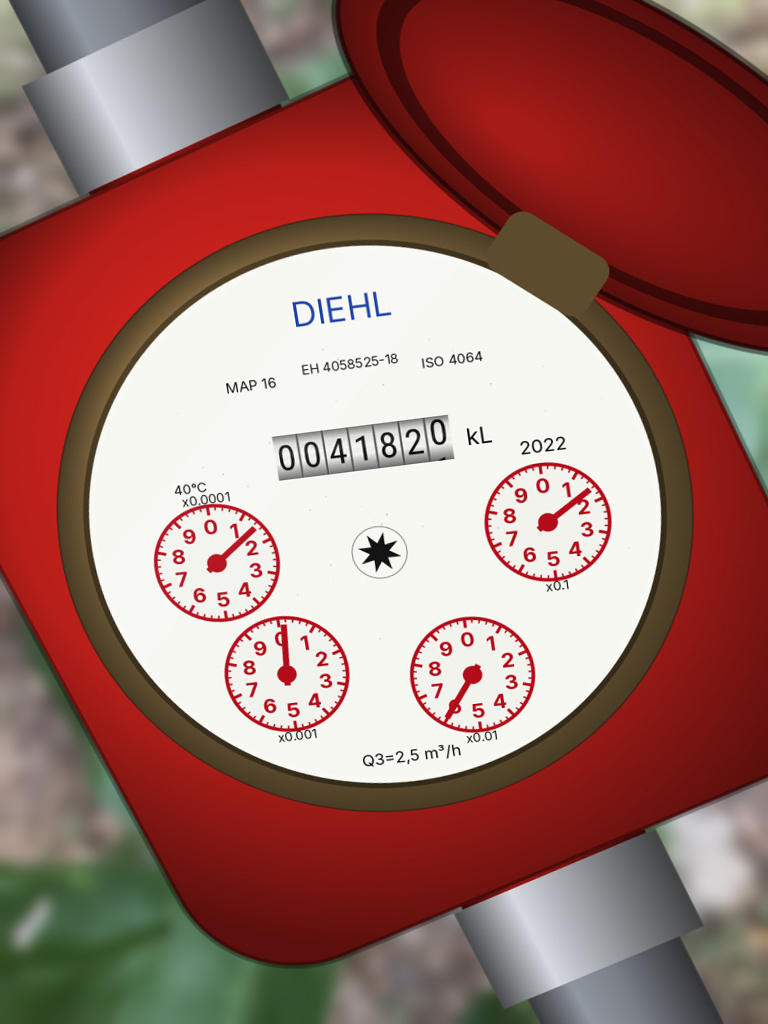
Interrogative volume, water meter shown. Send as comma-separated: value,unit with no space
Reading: 41820.1601,kL
